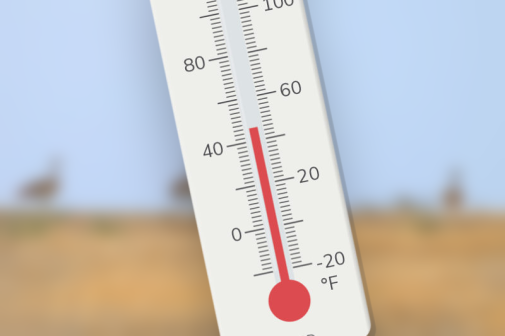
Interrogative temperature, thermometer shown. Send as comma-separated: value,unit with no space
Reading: 46,°F
